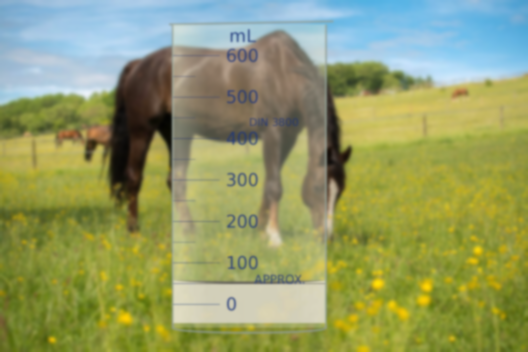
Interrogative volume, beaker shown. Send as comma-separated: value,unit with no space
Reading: 50,mL
